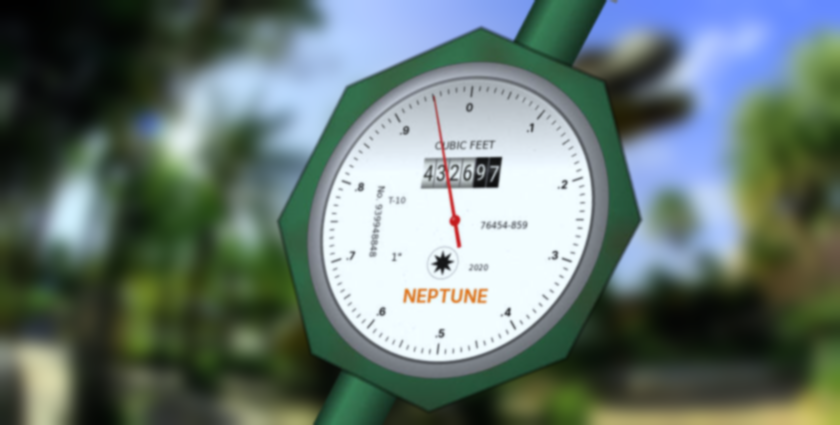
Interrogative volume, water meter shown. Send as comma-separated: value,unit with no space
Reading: 432696.95,ft³
